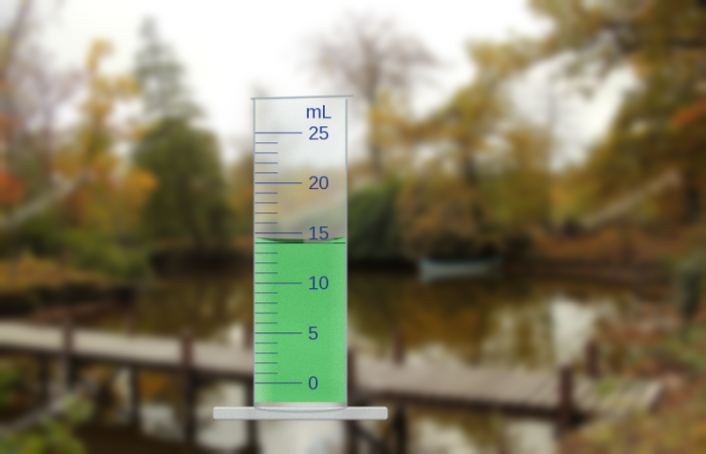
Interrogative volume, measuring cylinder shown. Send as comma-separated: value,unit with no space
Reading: 14,mL
